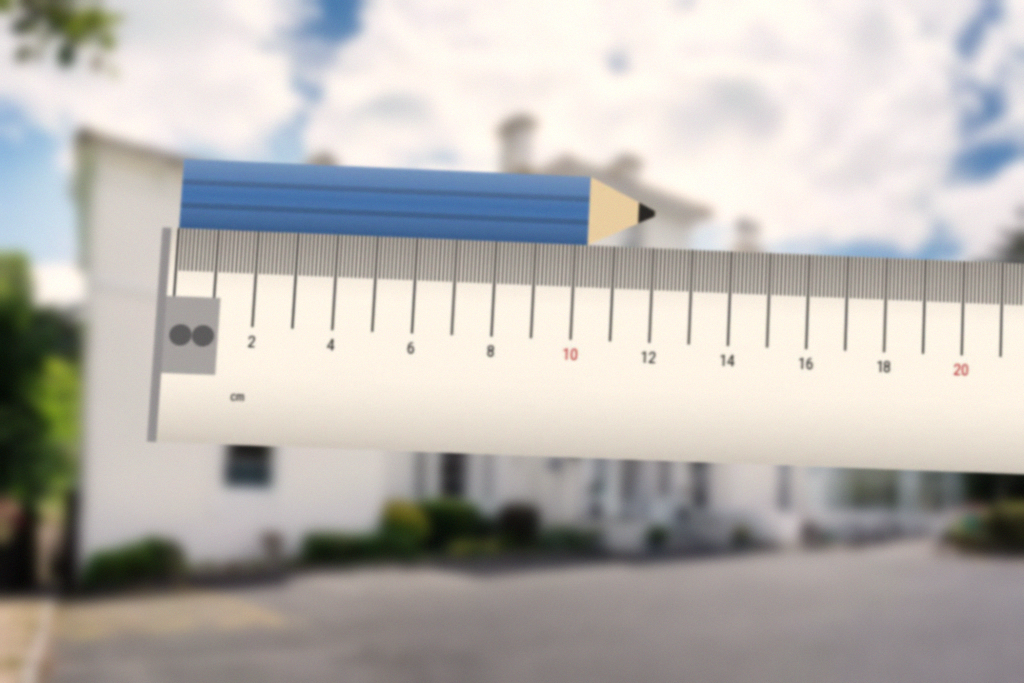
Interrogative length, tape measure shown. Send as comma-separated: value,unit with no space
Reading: 12,cm
